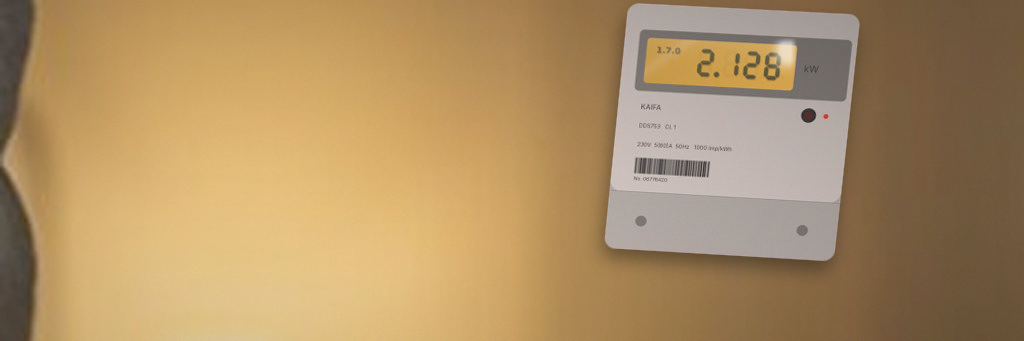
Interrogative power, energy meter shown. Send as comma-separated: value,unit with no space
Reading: 2.128,kW
